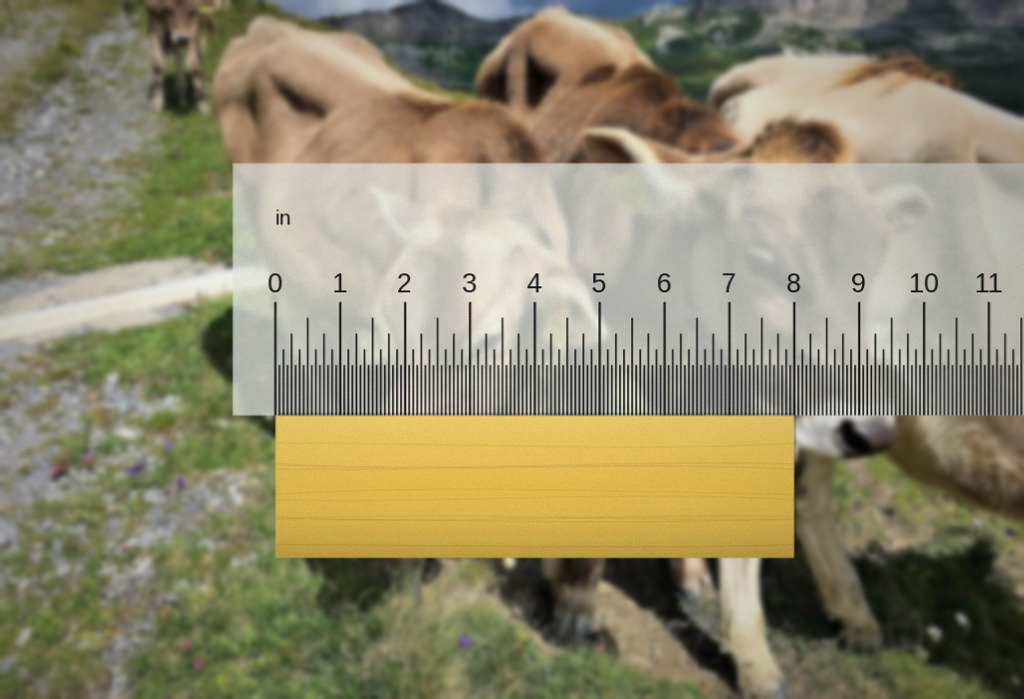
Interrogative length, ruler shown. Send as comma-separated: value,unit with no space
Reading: 8,in
